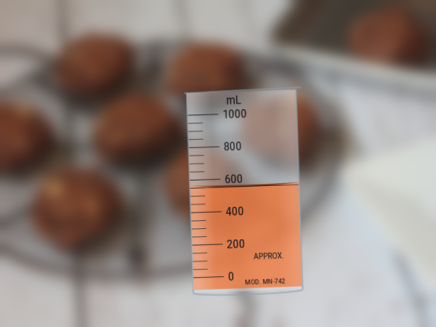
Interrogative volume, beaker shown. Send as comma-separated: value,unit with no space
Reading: 550,mL
